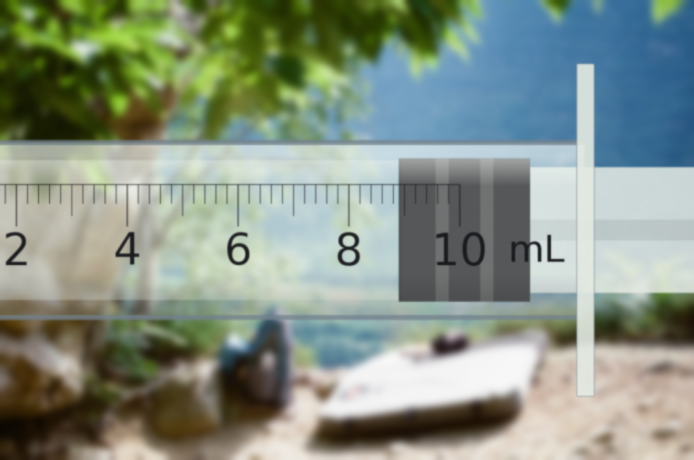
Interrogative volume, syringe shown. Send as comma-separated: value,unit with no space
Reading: 8.9,mL
